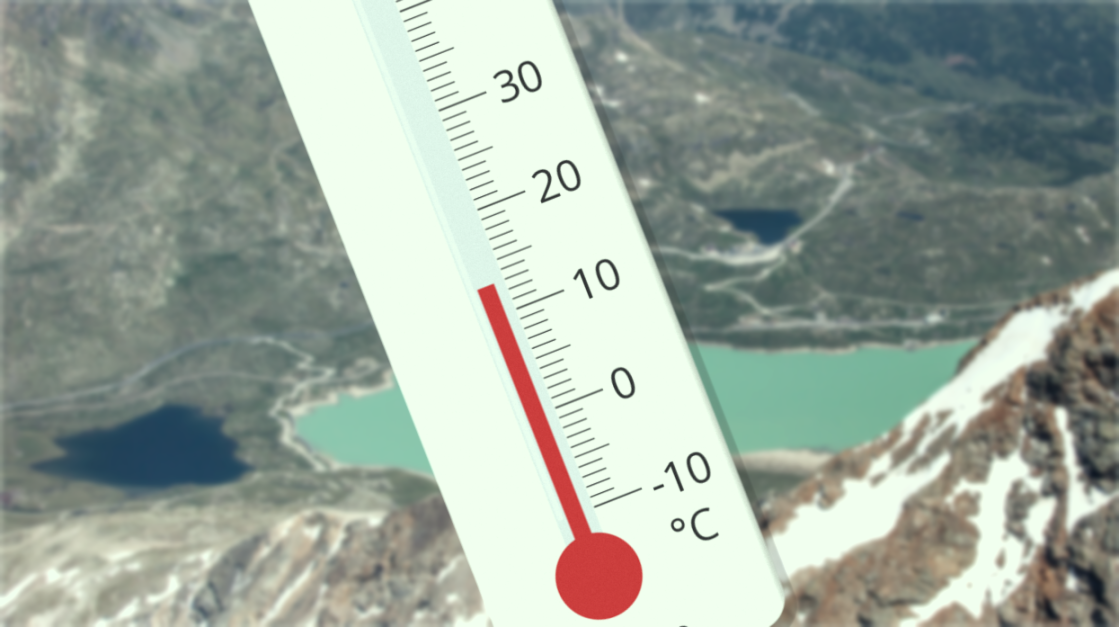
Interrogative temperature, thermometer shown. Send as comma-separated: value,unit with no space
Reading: 13,°C
